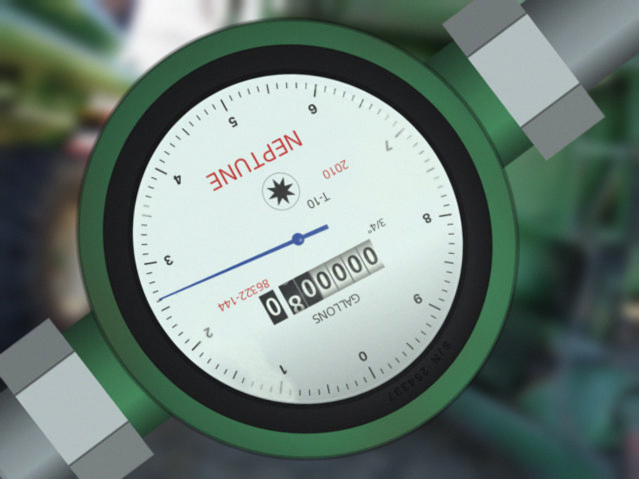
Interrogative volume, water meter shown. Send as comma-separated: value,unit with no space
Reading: 82.6,gal
